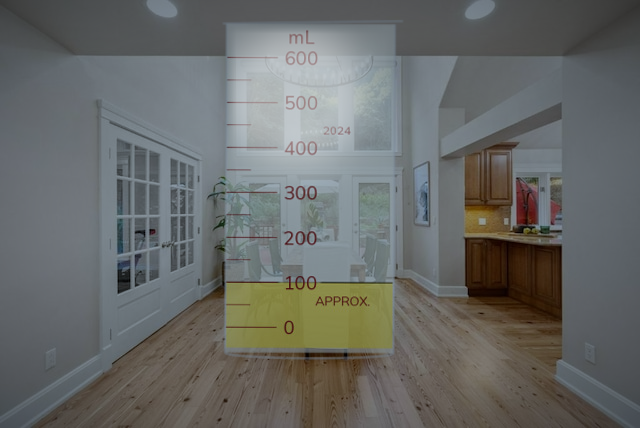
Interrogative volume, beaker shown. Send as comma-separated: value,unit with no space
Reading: 100,mL
